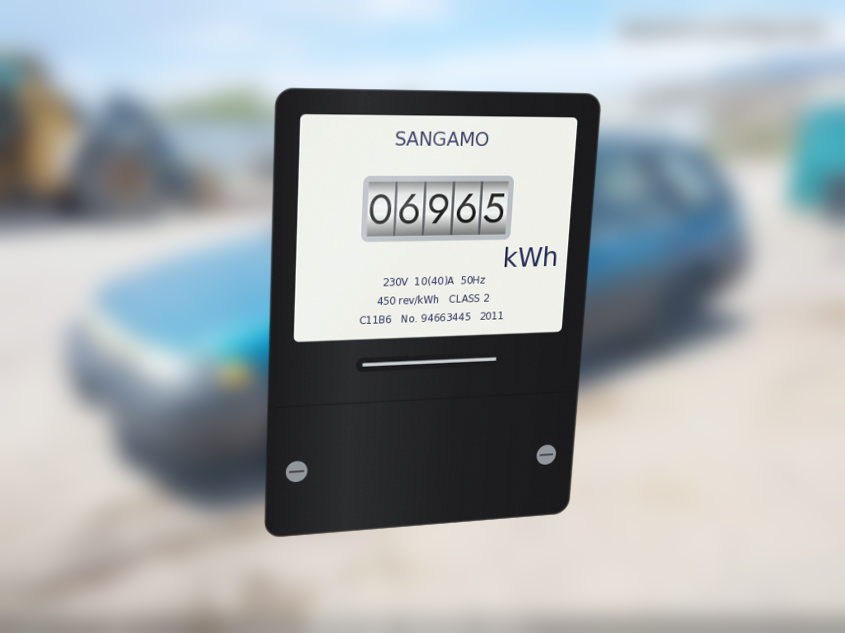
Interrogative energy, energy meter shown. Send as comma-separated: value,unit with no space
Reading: 6965,kWh
